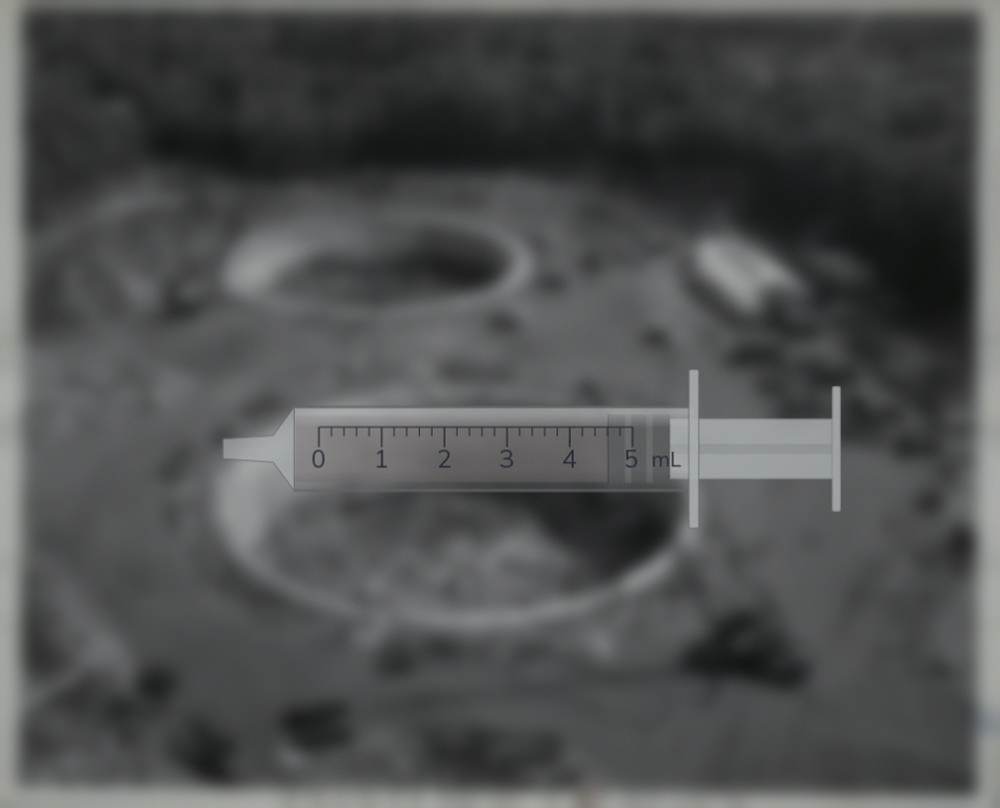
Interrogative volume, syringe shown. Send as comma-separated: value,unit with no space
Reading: 4.6,mL
